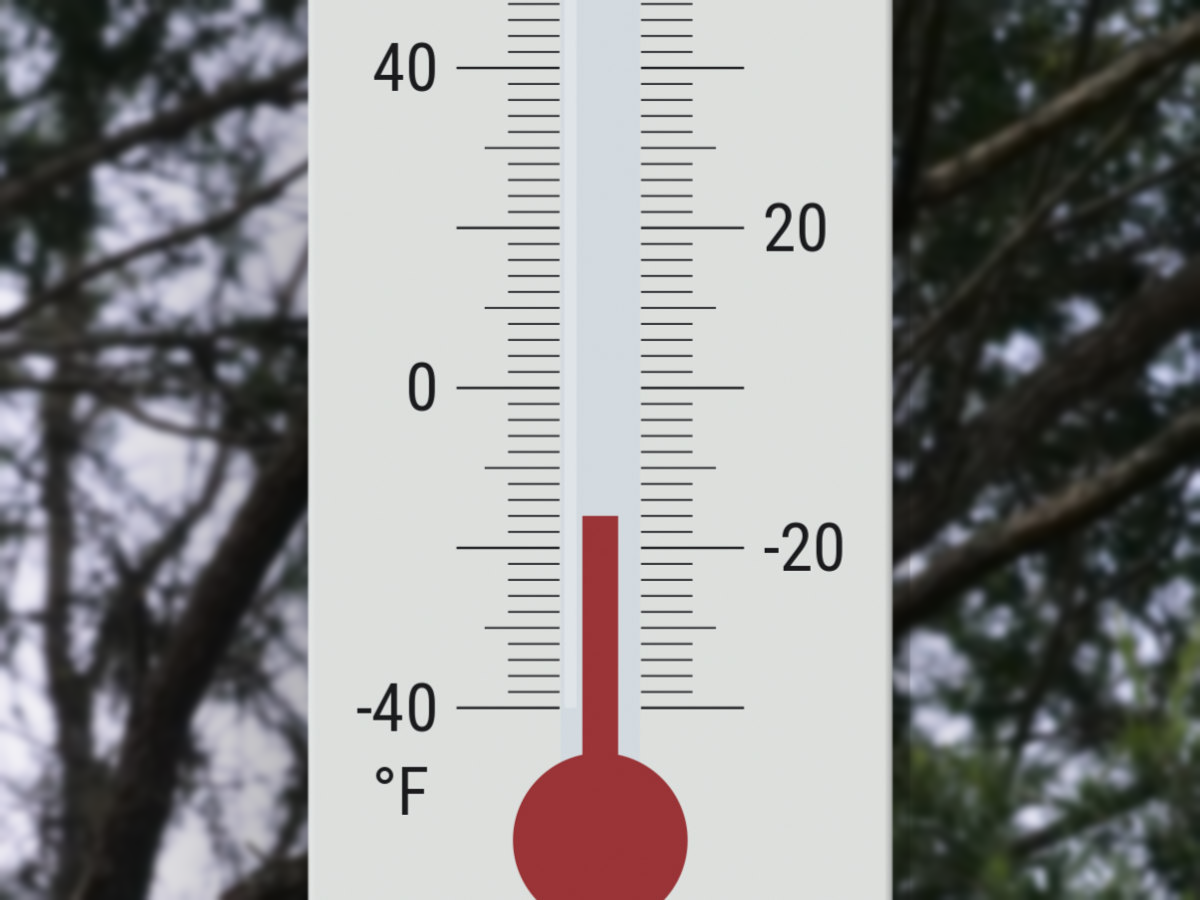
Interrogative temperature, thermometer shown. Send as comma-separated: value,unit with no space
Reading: -16,°F
